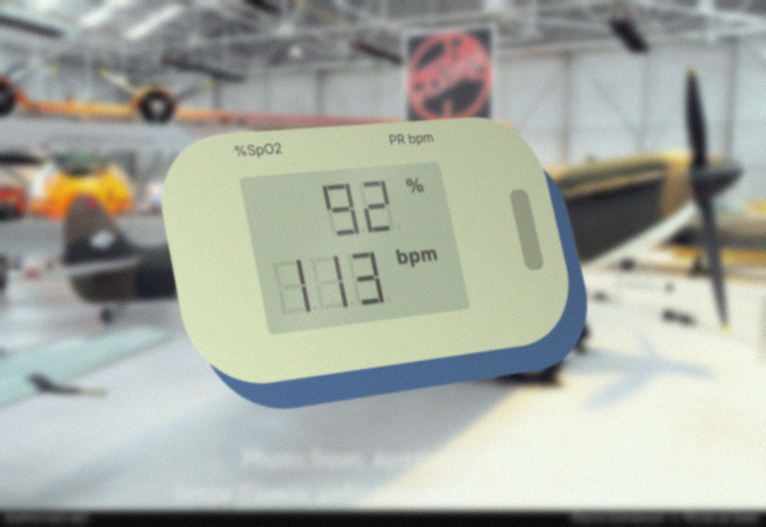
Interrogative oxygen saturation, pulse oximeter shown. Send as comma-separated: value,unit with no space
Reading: 92,%
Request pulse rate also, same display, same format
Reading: 113,bpm
